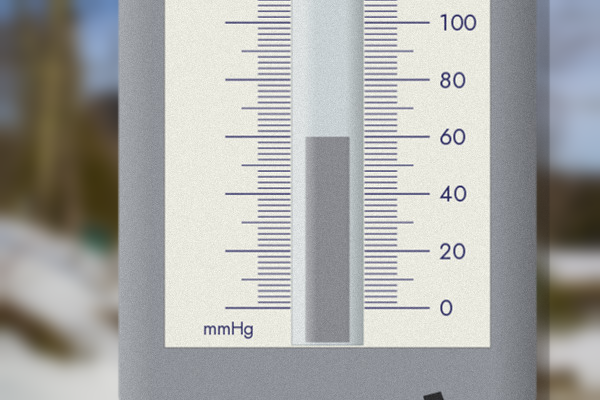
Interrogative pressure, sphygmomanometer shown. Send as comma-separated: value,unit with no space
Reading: 60,mmHg
